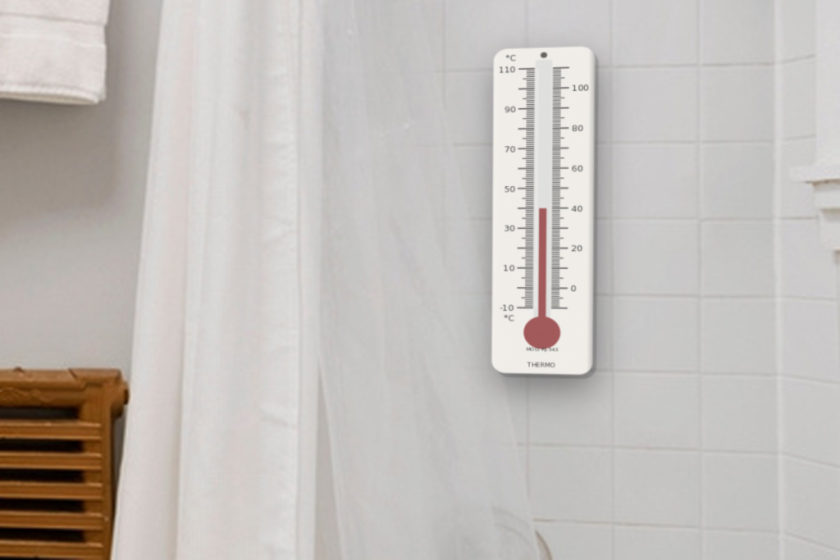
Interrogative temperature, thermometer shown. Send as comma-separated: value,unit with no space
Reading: 40,°C
